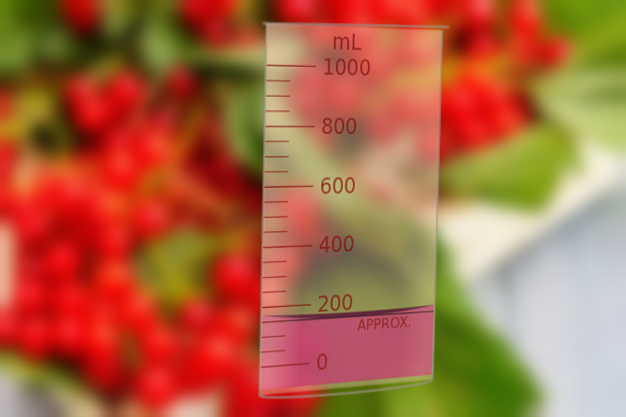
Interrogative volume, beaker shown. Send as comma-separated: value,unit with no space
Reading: 150,mL
